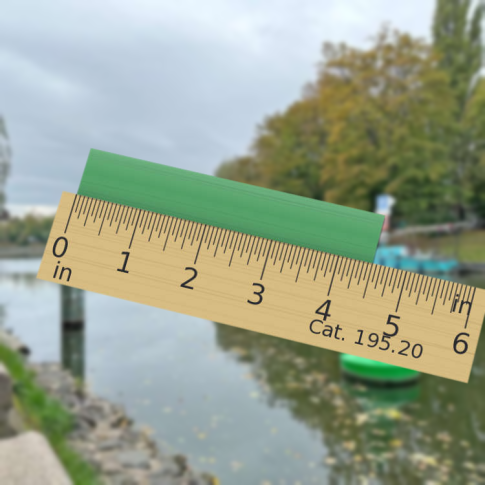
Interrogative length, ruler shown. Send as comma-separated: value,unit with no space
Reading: 4.5,in
